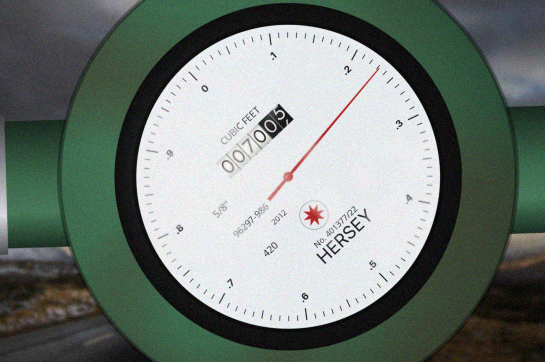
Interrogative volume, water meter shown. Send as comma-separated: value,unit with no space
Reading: 7005.23,ft³
